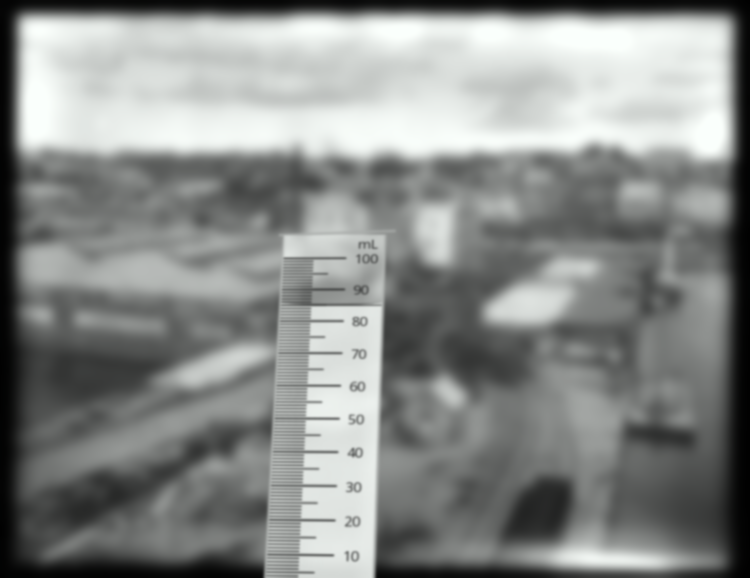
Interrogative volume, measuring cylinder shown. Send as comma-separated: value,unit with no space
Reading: 85,mL
